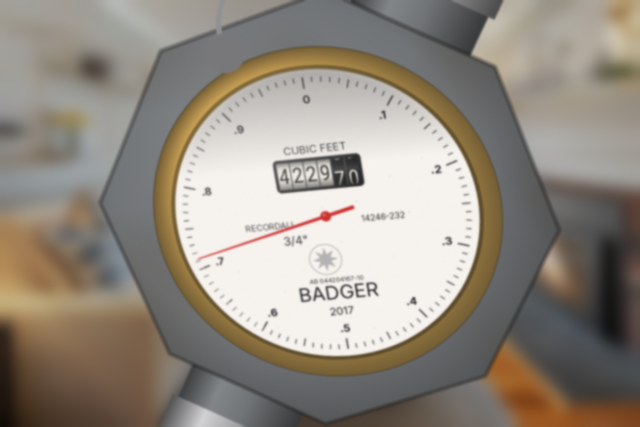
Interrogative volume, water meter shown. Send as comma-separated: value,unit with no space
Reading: 422969.71,ft³
